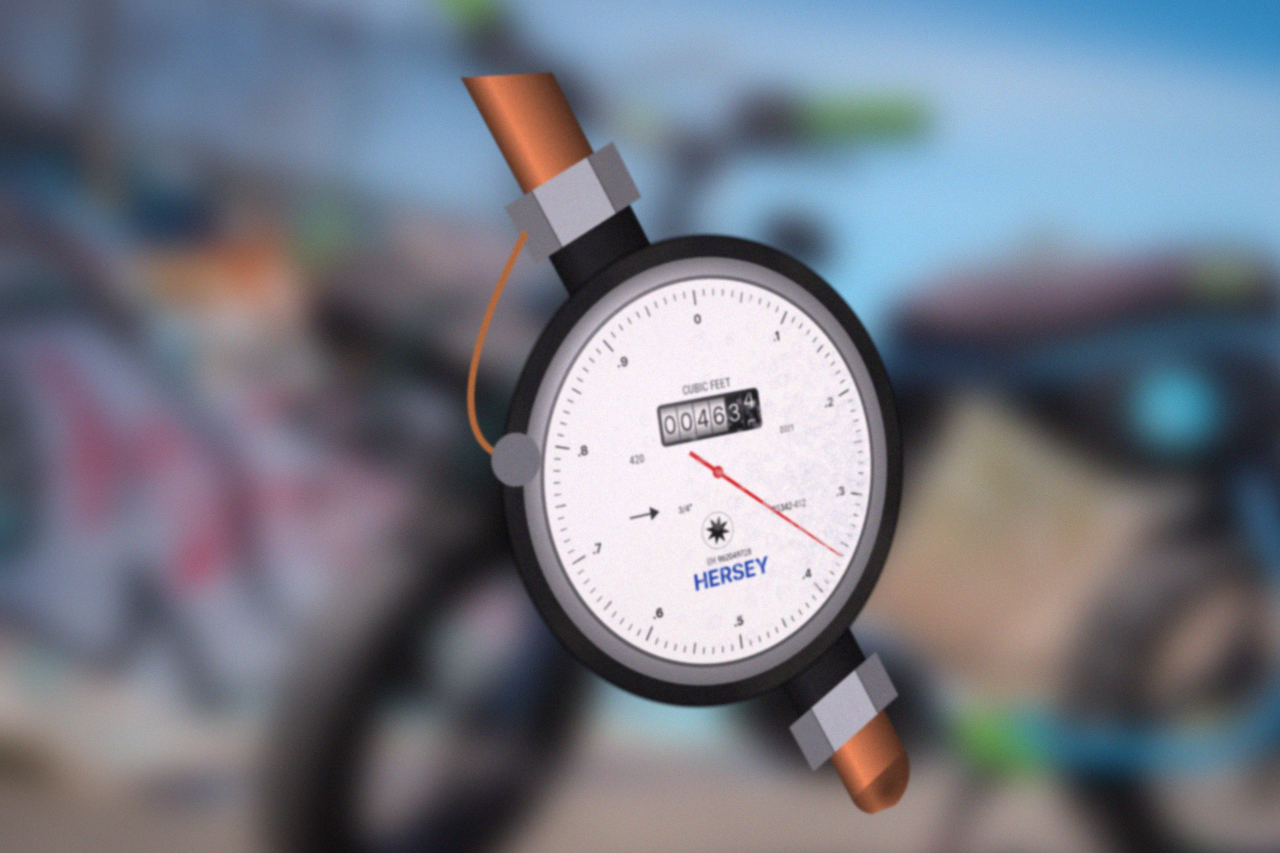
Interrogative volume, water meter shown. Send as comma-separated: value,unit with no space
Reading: 4634.36,ft³
